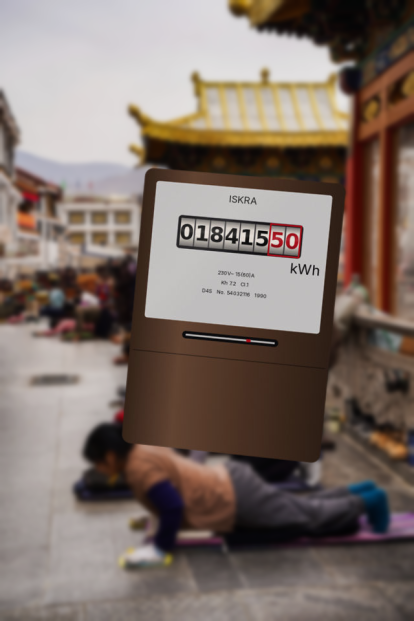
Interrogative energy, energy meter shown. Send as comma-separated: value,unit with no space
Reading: 18415.50,kWh
